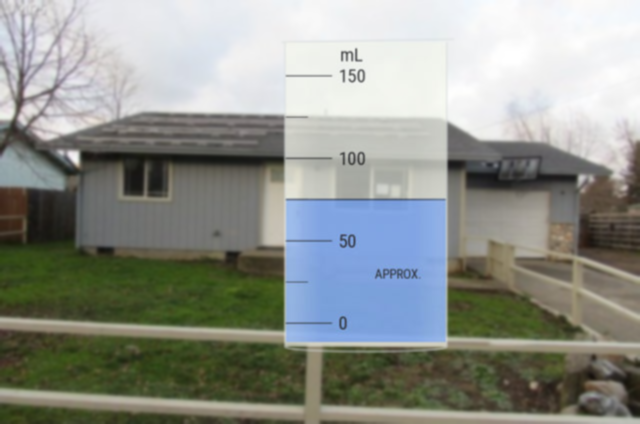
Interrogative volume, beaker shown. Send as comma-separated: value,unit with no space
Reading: 75,mL
